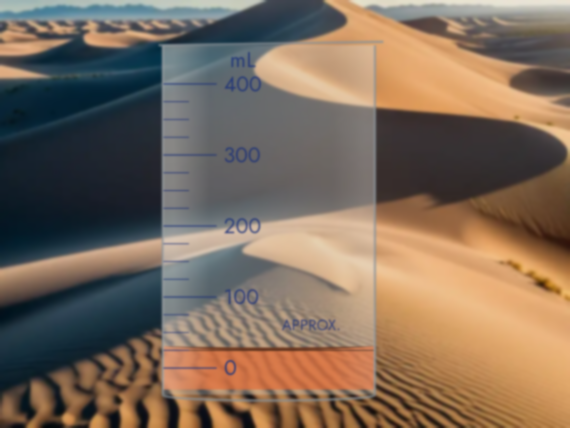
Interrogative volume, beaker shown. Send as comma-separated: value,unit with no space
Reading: 25,mL
